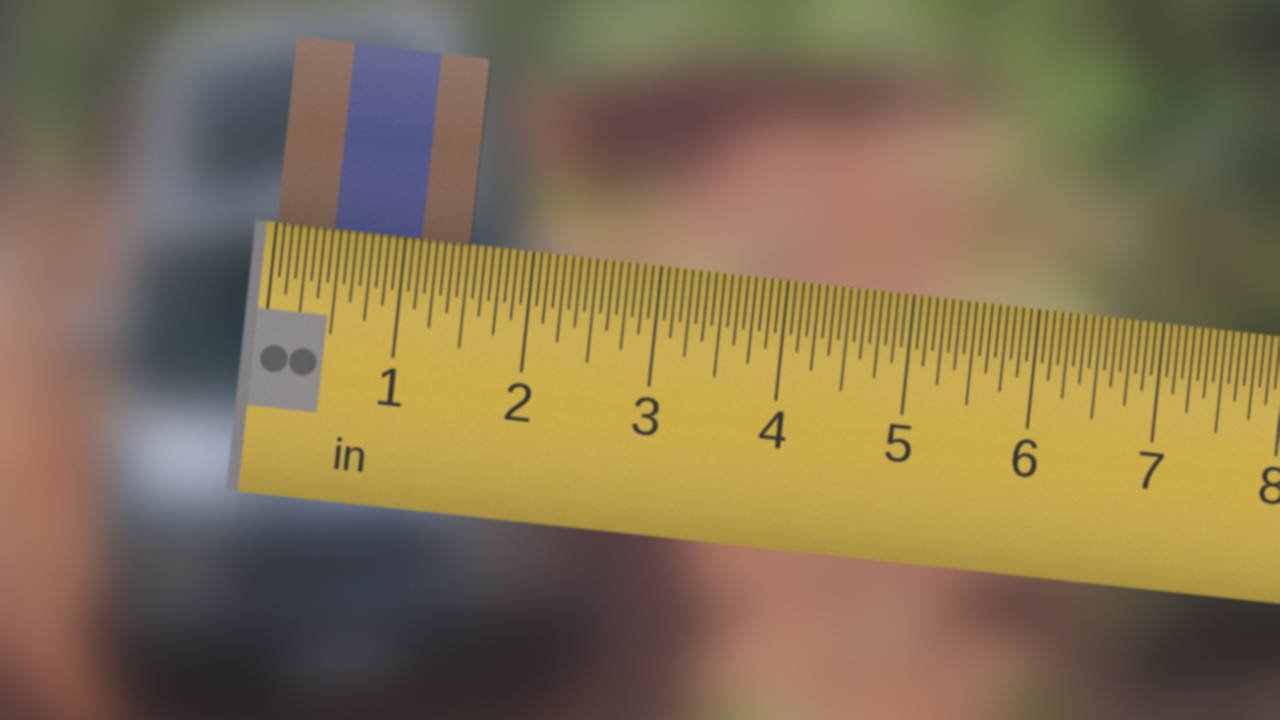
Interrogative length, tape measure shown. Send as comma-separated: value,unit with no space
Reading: 1.5,in
